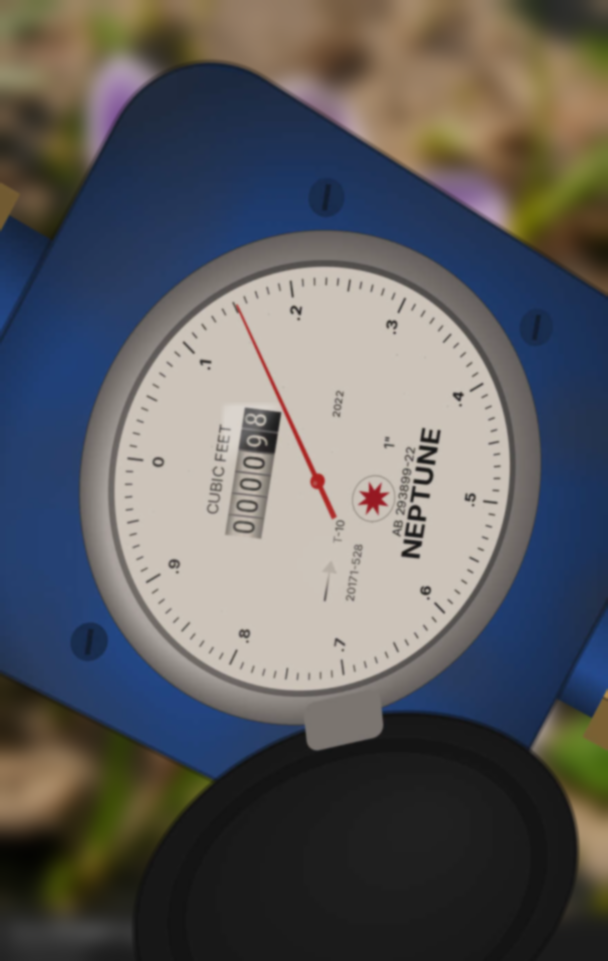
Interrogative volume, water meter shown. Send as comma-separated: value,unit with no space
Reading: 98.15,ft³
